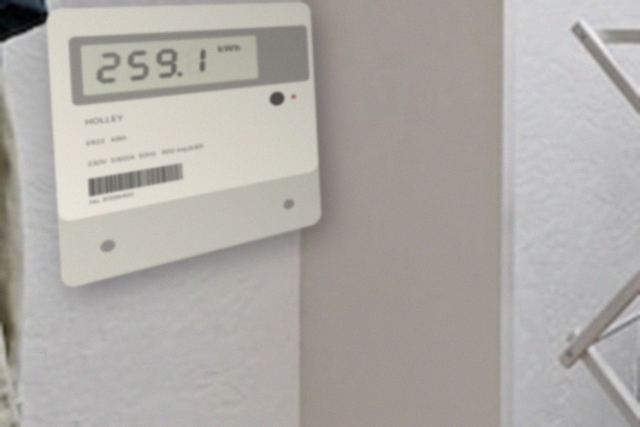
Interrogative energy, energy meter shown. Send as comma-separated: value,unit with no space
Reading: 259.1,kWh
